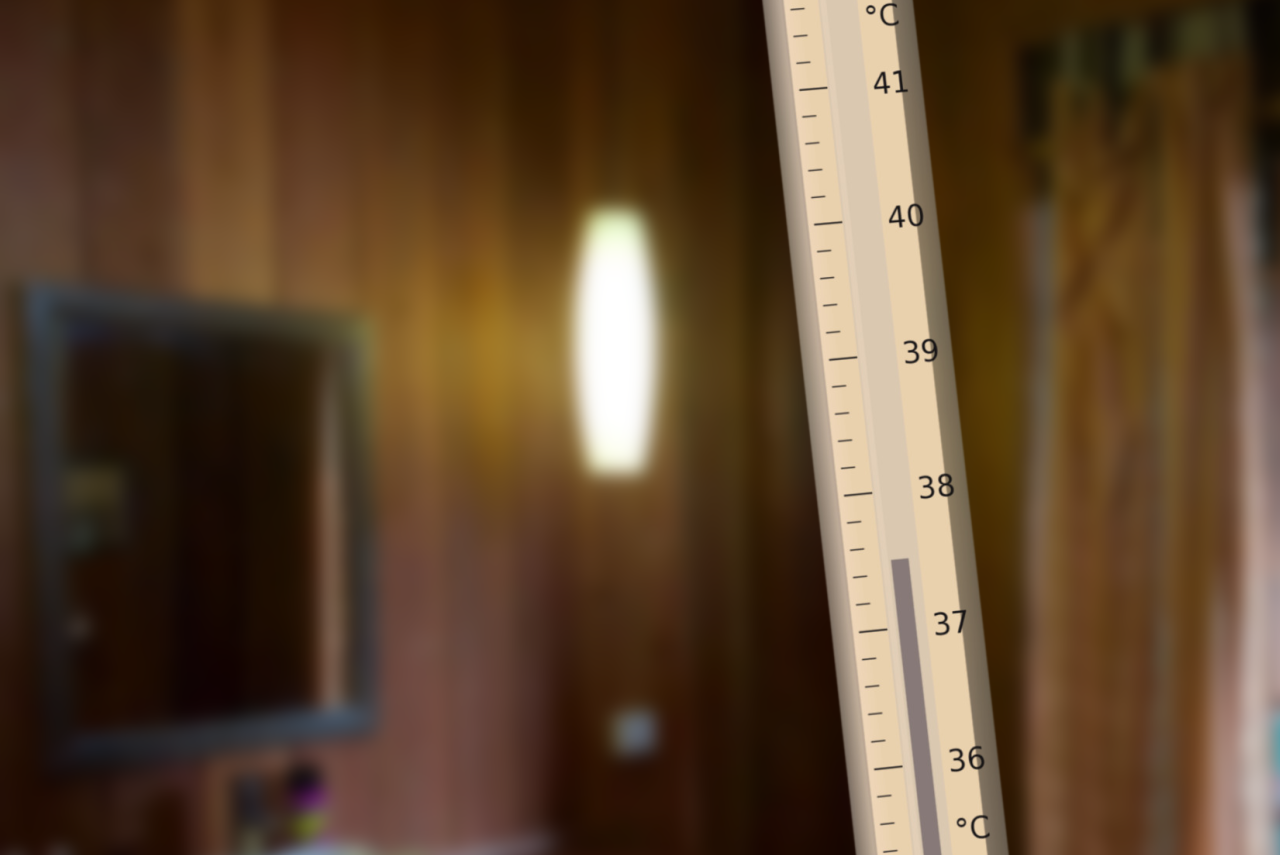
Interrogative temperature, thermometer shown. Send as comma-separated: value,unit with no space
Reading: 37.5,°C
